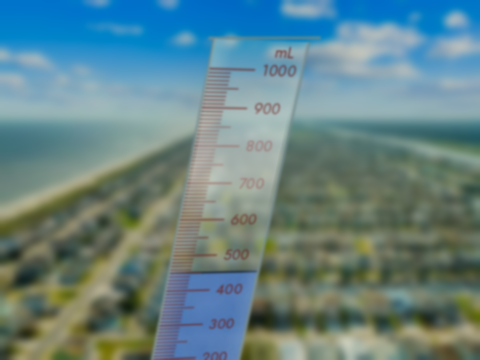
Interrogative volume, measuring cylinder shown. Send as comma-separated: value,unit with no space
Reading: 450,mL
